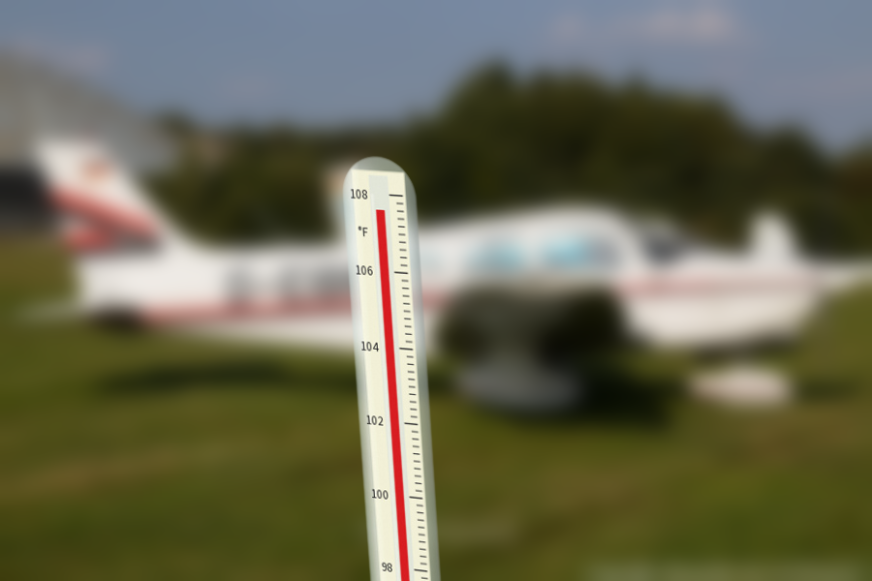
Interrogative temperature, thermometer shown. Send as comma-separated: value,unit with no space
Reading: 107.6,°F
